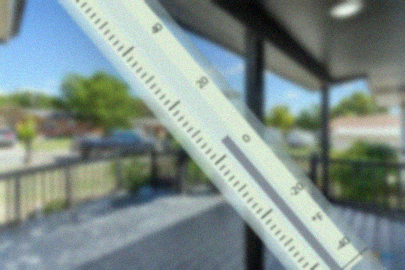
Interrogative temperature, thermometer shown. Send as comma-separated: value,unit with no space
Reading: 4,°F
